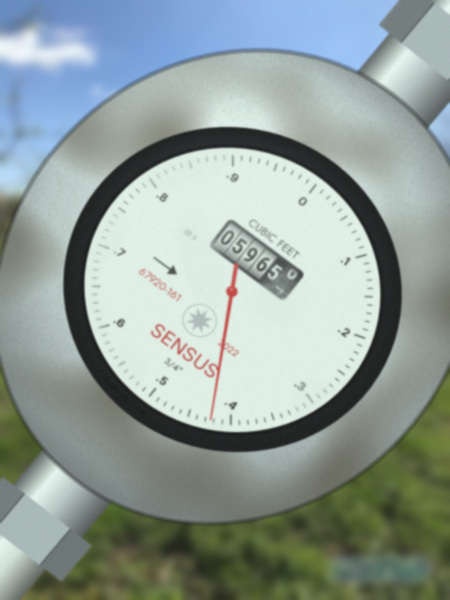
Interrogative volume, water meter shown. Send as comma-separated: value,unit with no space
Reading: 59656.42,ft³
